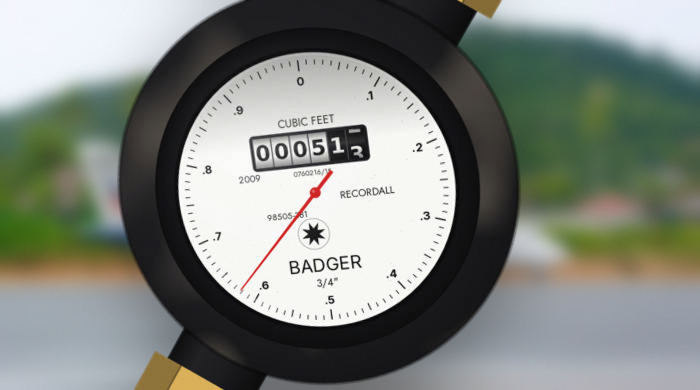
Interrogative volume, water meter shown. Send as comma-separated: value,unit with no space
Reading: 512.62,ft³
